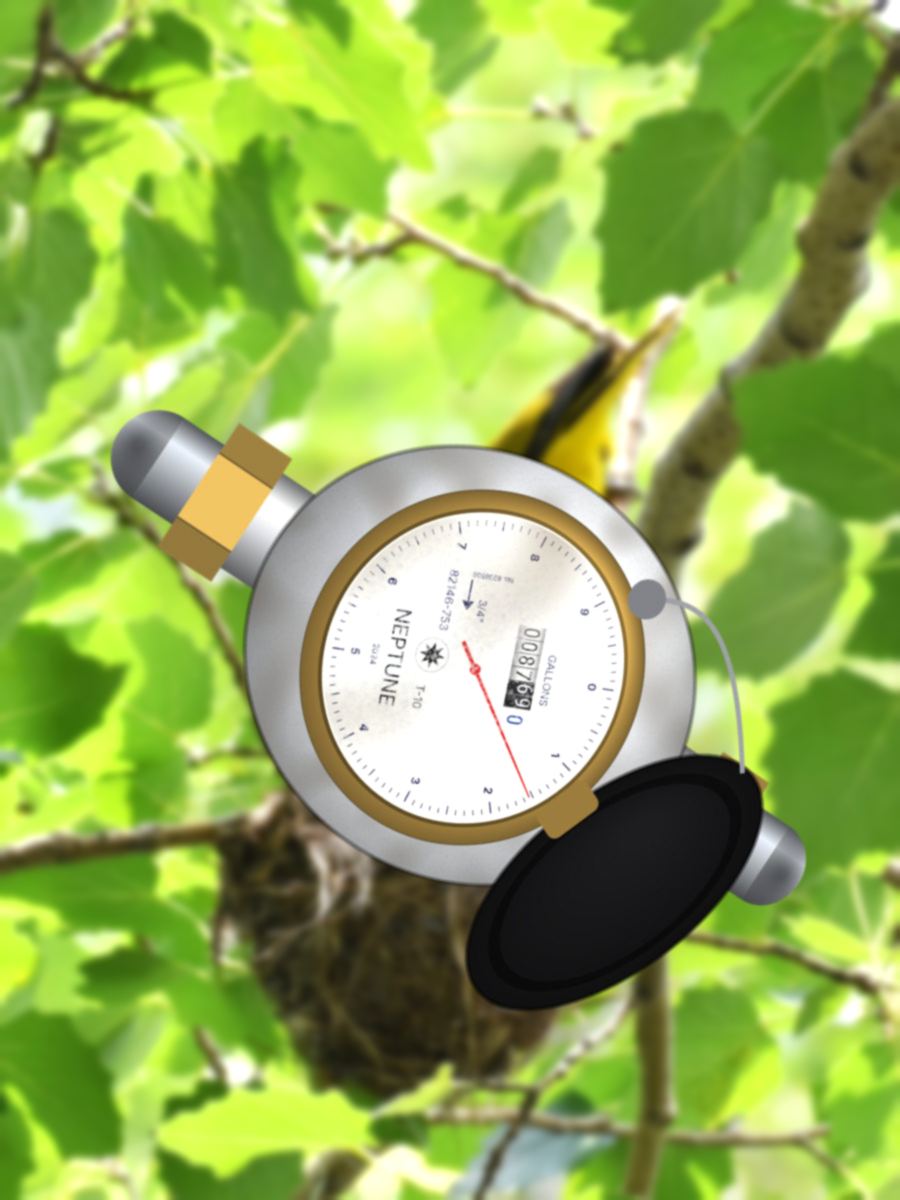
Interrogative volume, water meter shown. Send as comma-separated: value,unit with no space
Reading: 87691.5,gal
